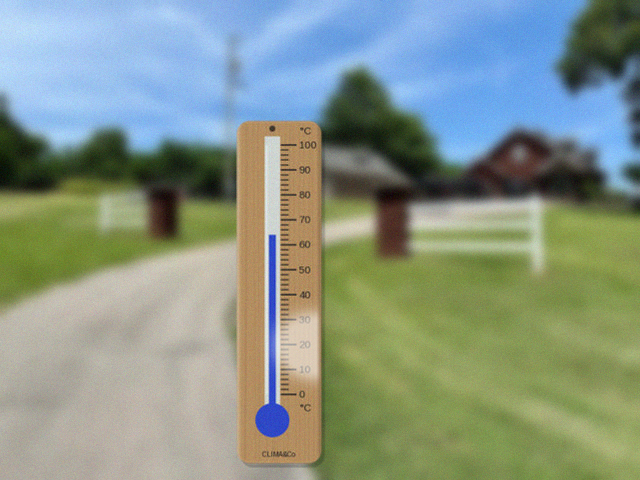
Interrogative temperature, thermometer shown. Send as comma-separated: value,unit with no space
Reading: 64,°C
